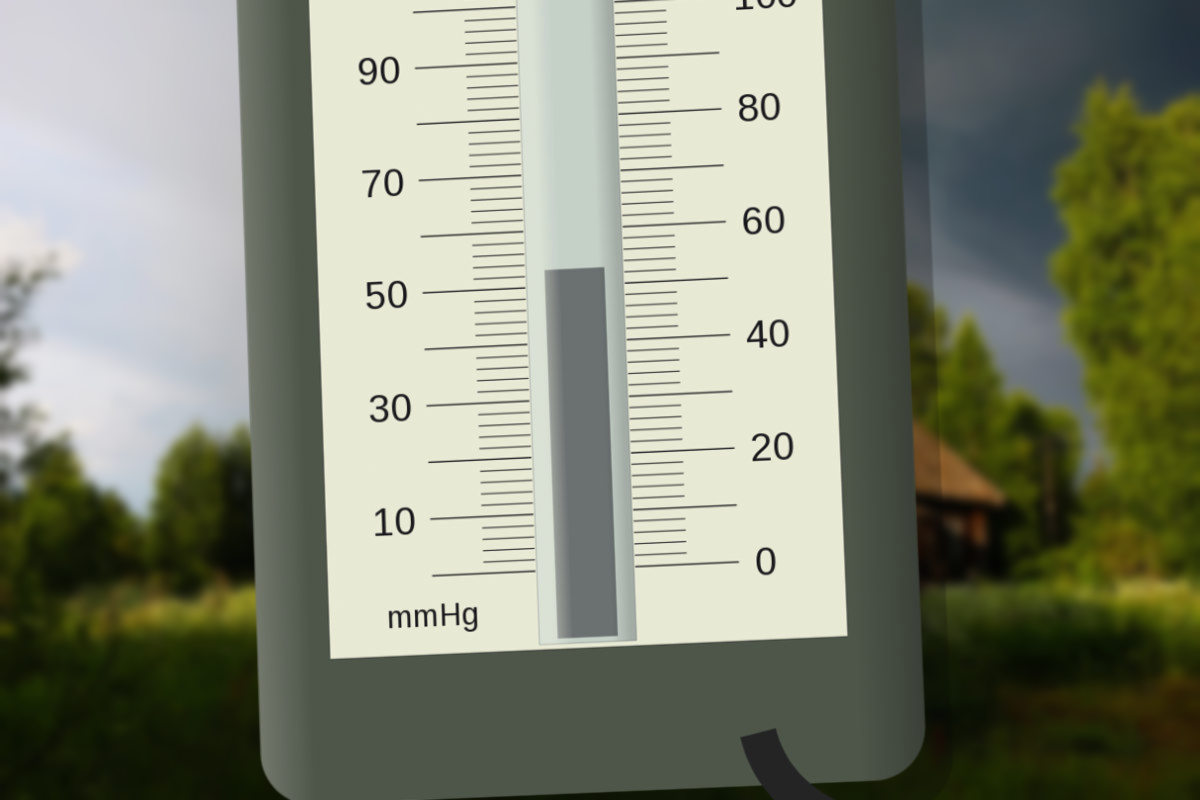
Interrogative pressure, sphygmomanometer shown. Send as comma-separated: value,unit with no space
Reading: 53,mmHg
